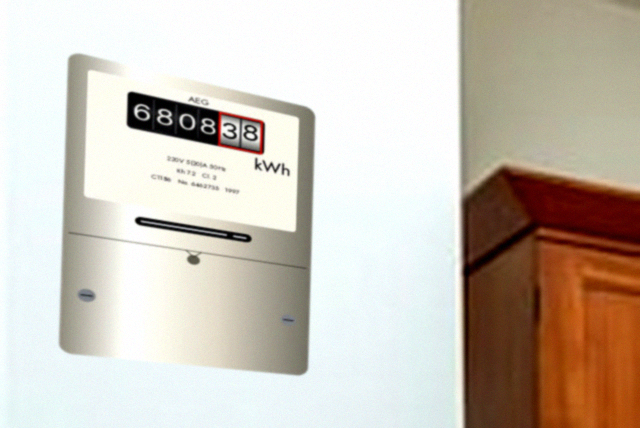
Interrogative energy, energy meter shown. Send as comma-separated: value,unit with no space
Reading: 6808.38,kWh
